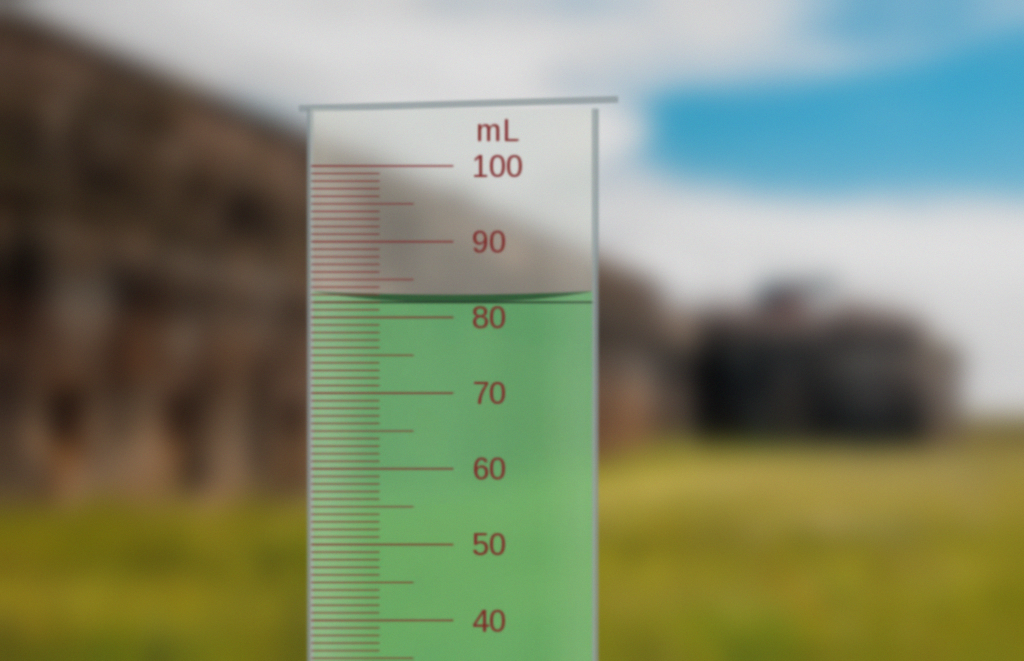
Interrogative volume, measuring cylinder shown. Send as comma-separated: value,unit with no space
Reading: 82,mL
